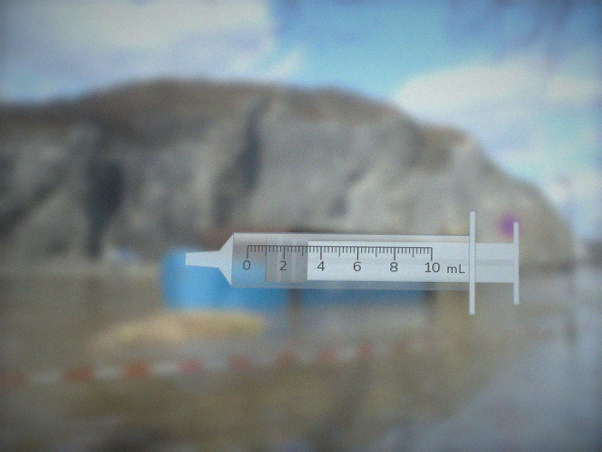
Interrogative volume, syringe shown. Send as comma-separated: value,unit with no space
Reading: 1,mL
